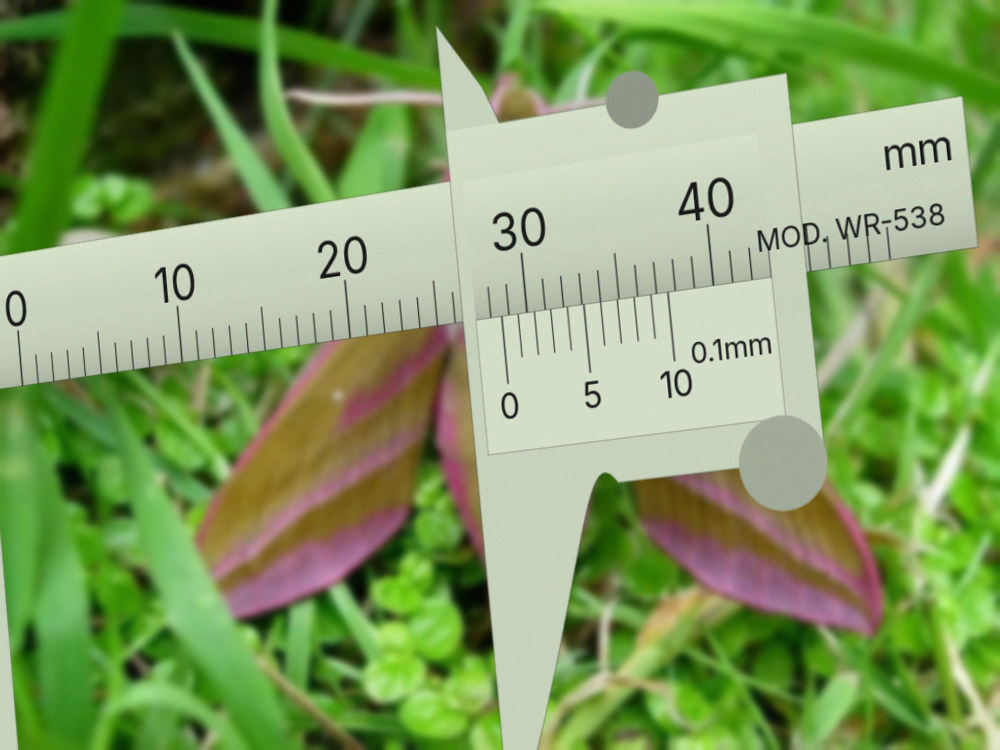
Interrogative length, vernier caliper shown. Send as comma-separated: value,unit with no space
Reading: 28.6,mm
